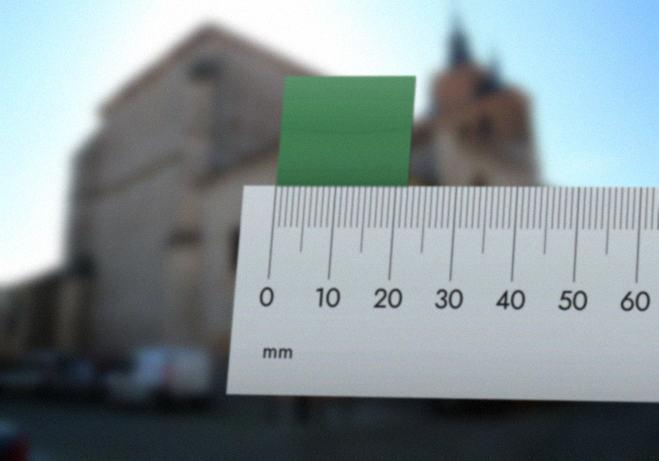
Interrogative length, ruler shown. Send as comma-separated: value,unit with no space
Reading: 22,mm
